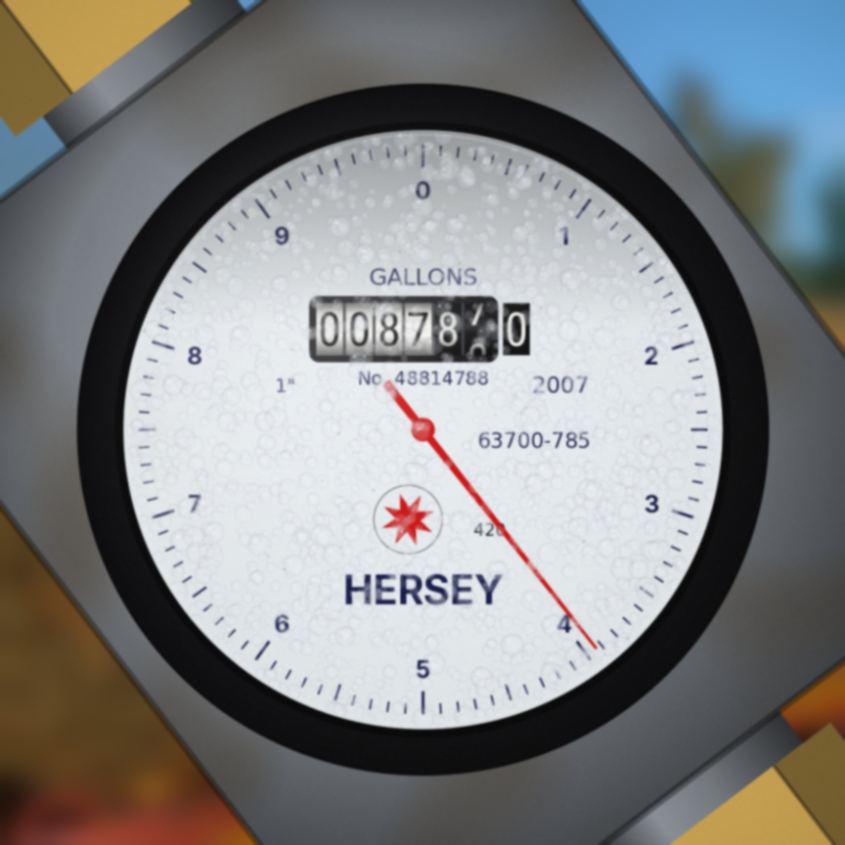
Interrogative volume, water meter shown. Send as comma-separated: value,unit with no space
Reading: 87873.9,gal
